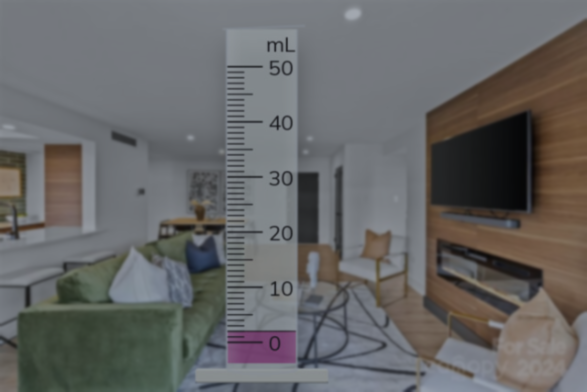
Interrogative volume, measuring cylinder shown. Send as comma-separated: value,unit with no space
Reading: 2,mL
